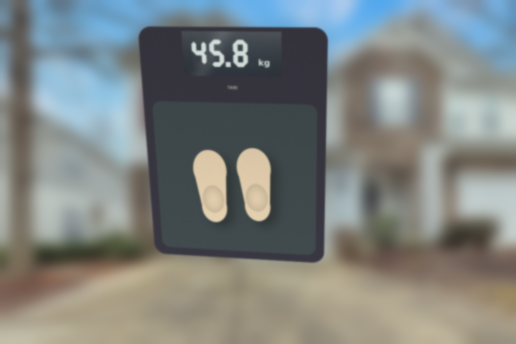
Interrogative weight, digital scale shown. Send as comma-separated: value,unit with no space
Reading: 45.8,kg
